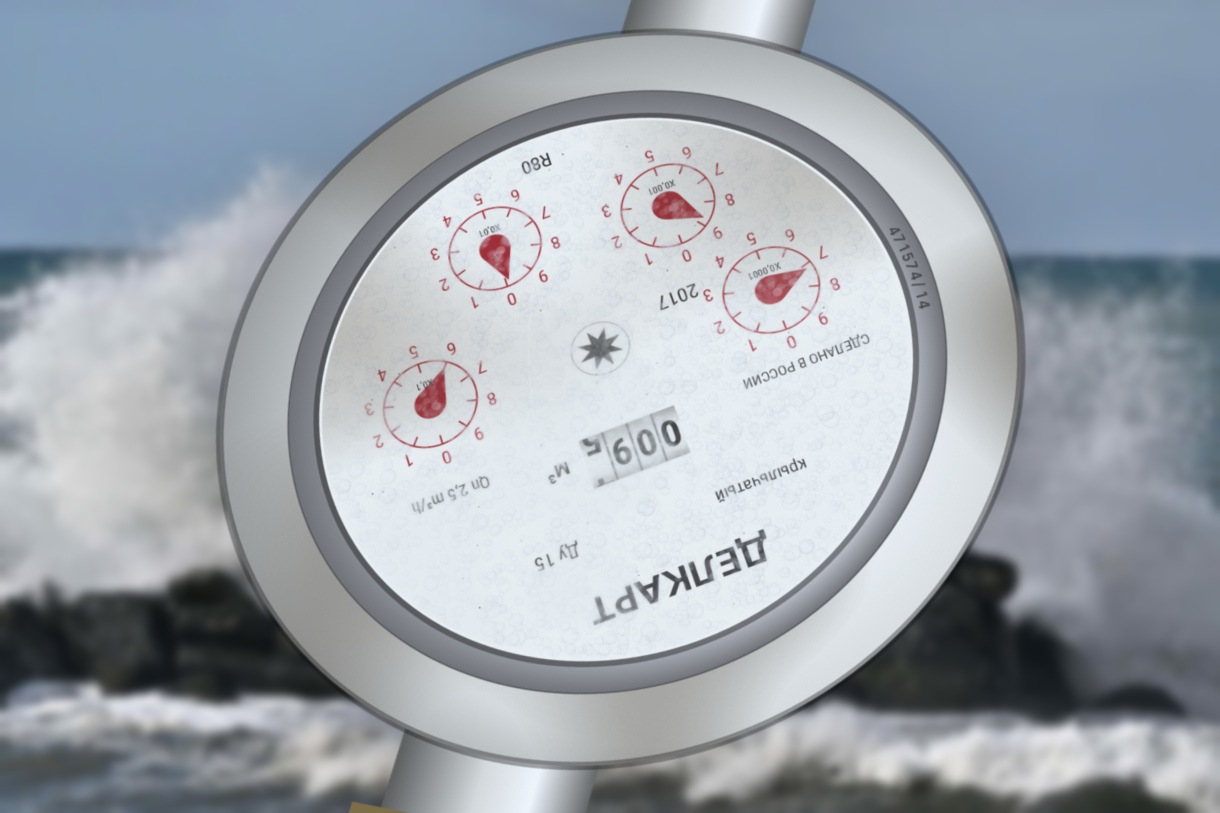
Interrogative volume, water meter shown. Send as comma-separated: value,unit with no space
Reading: 94.5987,m³
